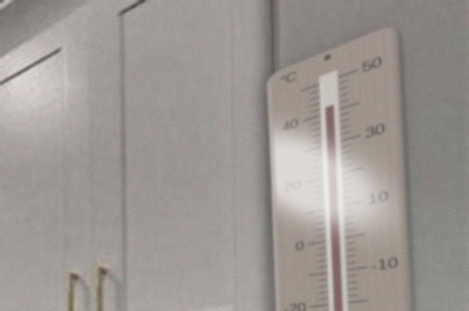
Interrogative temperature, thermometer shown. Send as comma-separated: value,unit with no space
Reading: 42,°C
